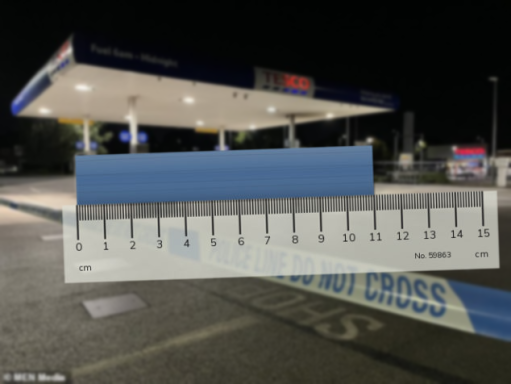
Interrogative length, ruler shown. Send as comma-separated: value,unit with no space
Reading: 11,cm
